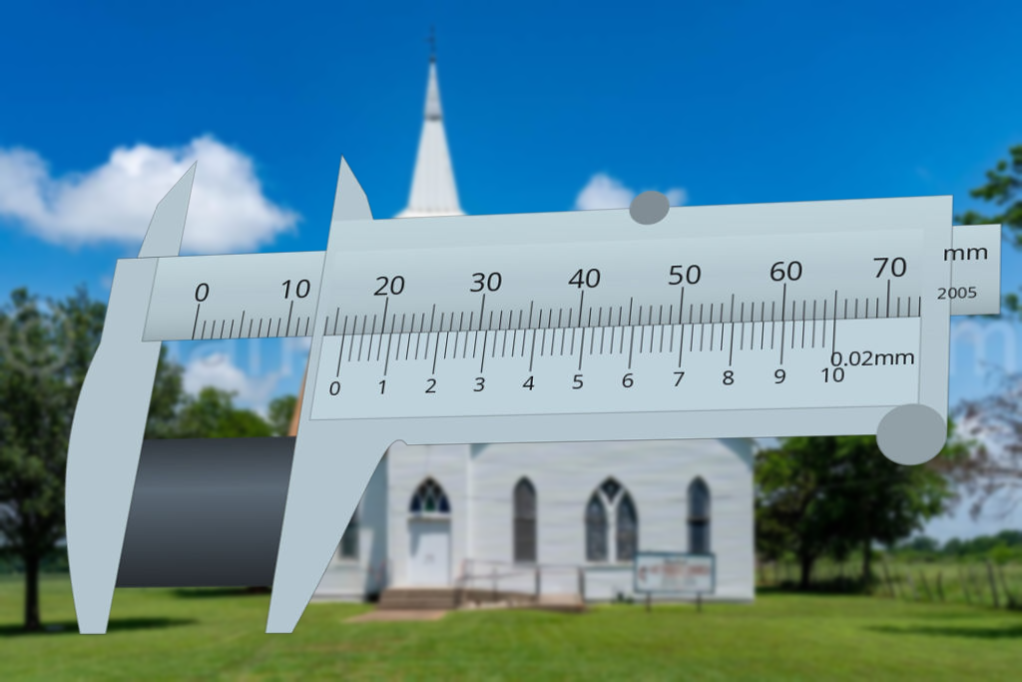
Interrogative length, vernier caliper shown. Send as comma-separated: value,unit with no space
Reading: 16.0,mm
